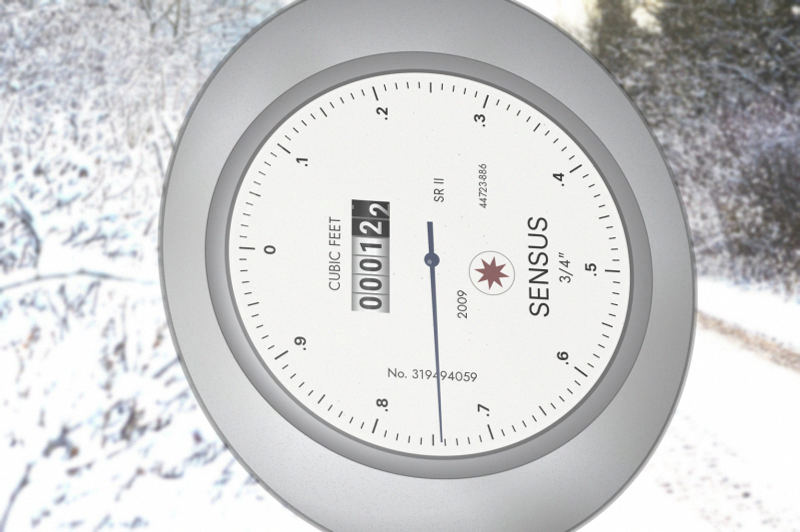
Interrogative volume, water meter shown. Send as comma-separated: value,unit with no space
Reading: 121.74,ft³
